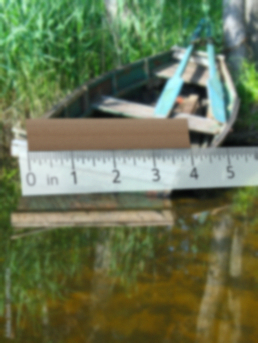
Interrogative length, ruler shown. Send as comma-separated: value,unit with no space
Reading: 4,in
